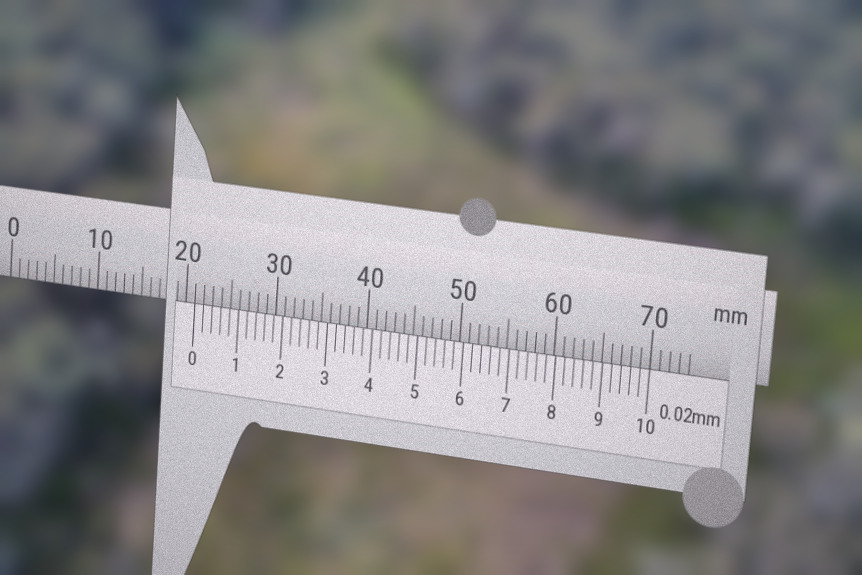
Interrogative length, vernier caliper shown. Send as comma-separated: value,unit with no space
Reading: 21.0,mm
